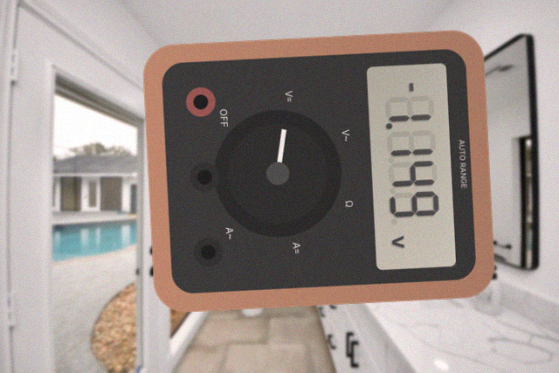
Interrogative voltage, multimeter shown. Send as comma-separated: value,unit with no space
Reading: -1.149,V
